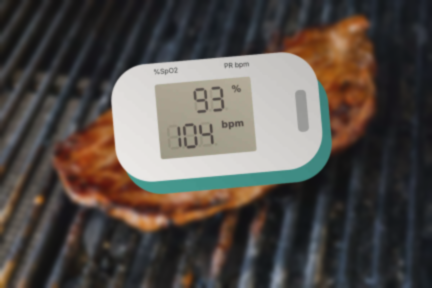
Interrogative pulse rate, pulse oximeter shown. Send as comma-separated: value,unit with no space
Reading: 104,bpm
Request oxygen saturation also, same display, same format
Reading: 93,%
